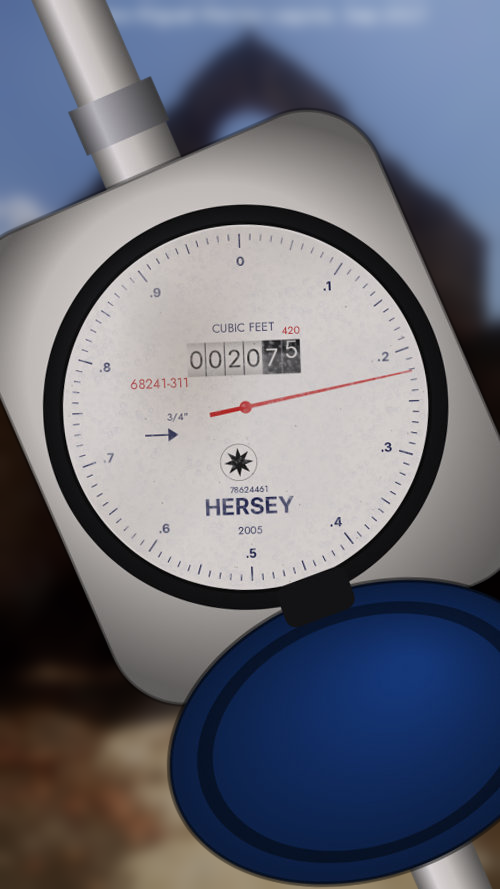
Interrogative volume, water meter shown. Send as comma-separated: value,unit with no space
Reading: 2075.22,ft³
